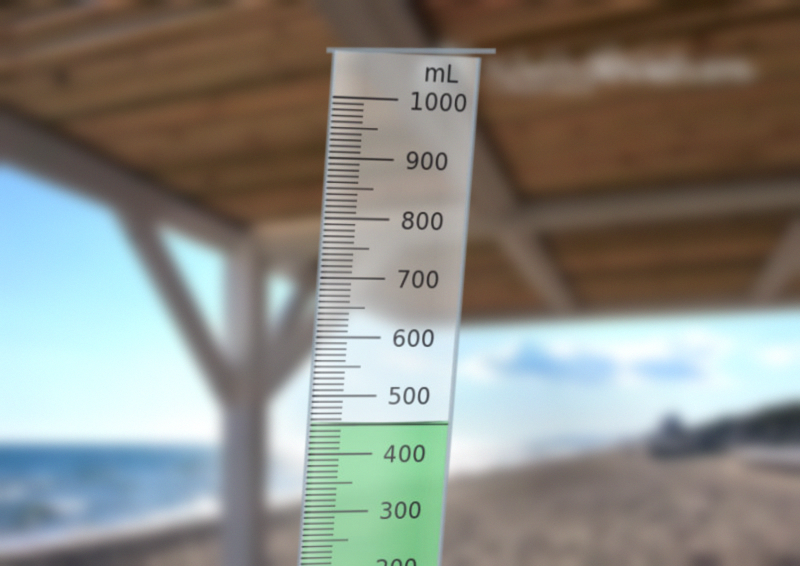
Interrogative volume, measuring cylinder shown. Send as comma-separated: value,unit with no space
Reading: 450,mL
